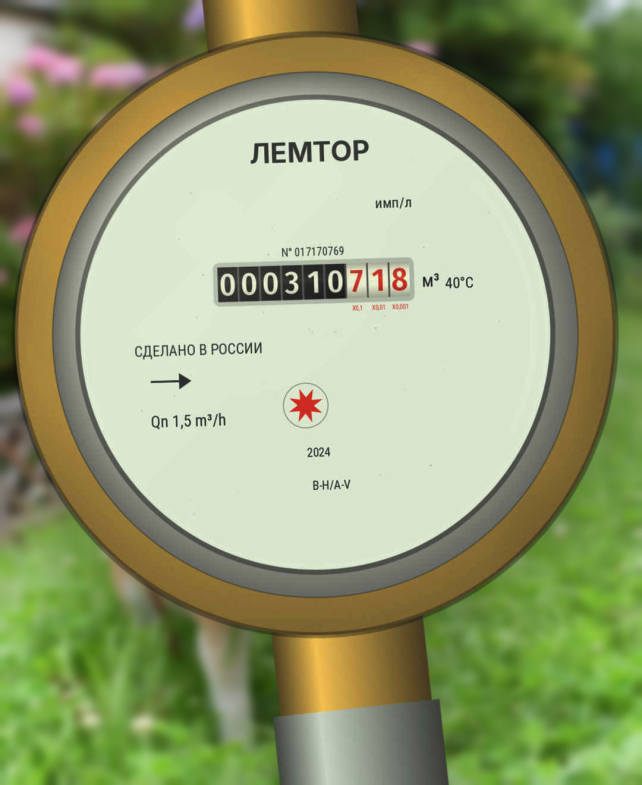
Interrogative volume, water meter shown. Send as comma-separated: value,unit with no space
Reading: 310.718,m³
